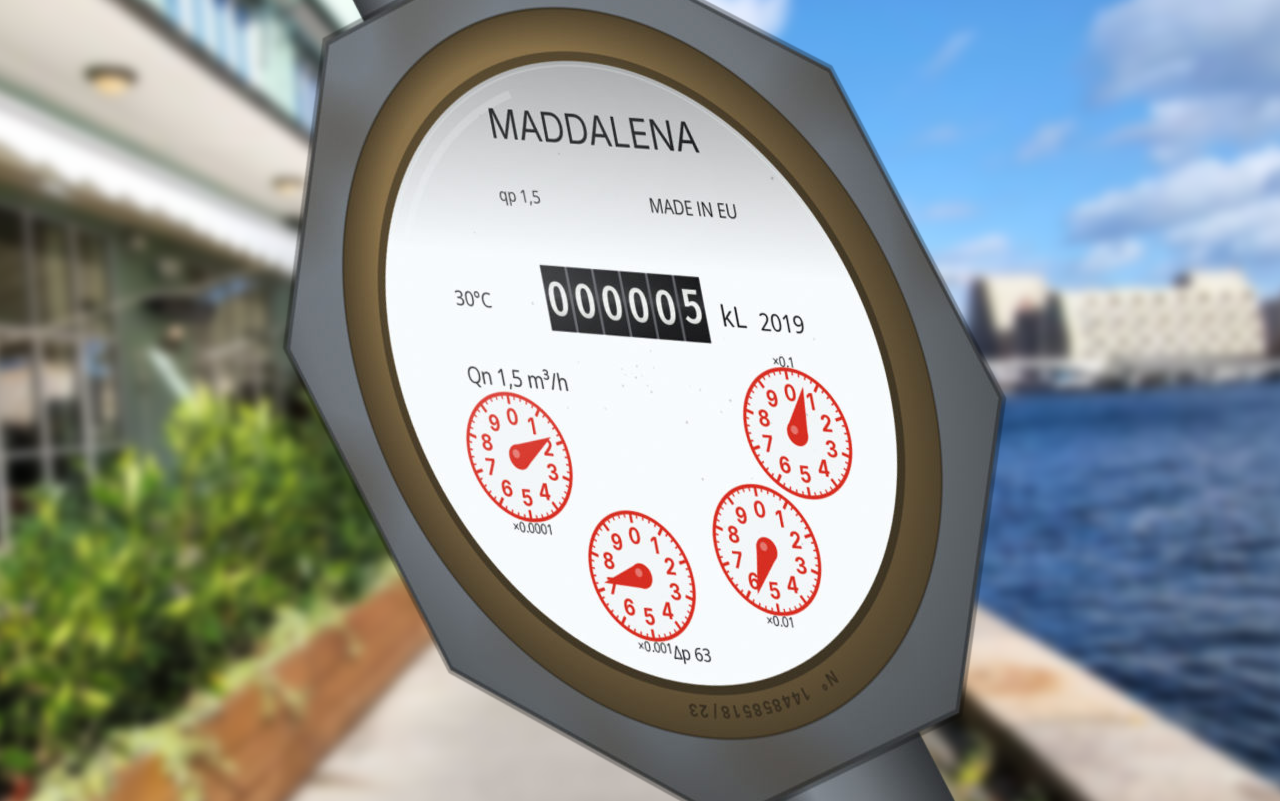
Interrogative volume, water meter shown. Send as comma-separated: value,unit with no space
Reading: 5.0571,kL
